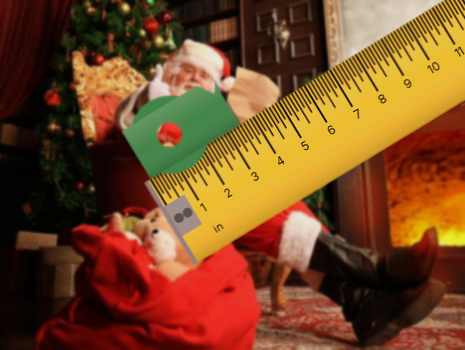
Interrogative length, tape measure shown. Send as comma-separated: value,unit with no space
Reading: 3.5,in
